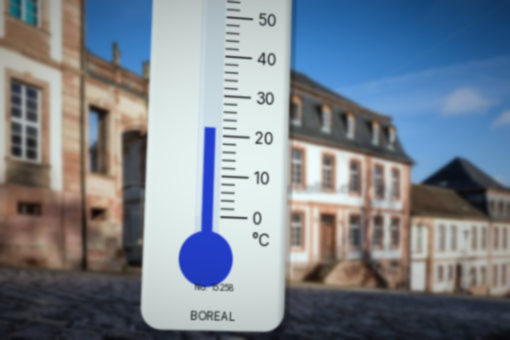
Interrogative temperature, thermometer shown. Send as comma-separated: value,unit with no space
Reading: 22,°C
